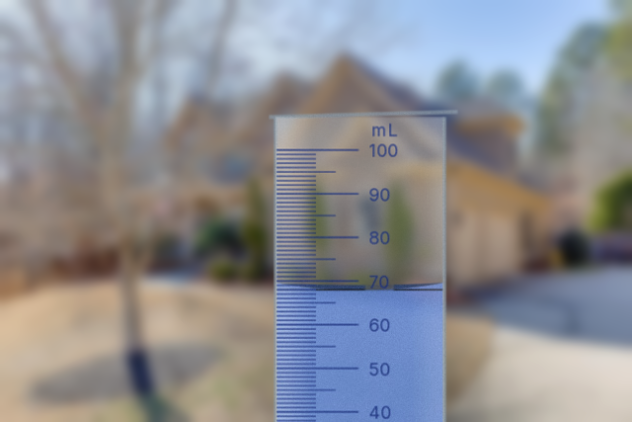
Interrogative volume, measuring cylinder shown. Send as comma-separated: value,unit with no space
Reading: 68,mL
